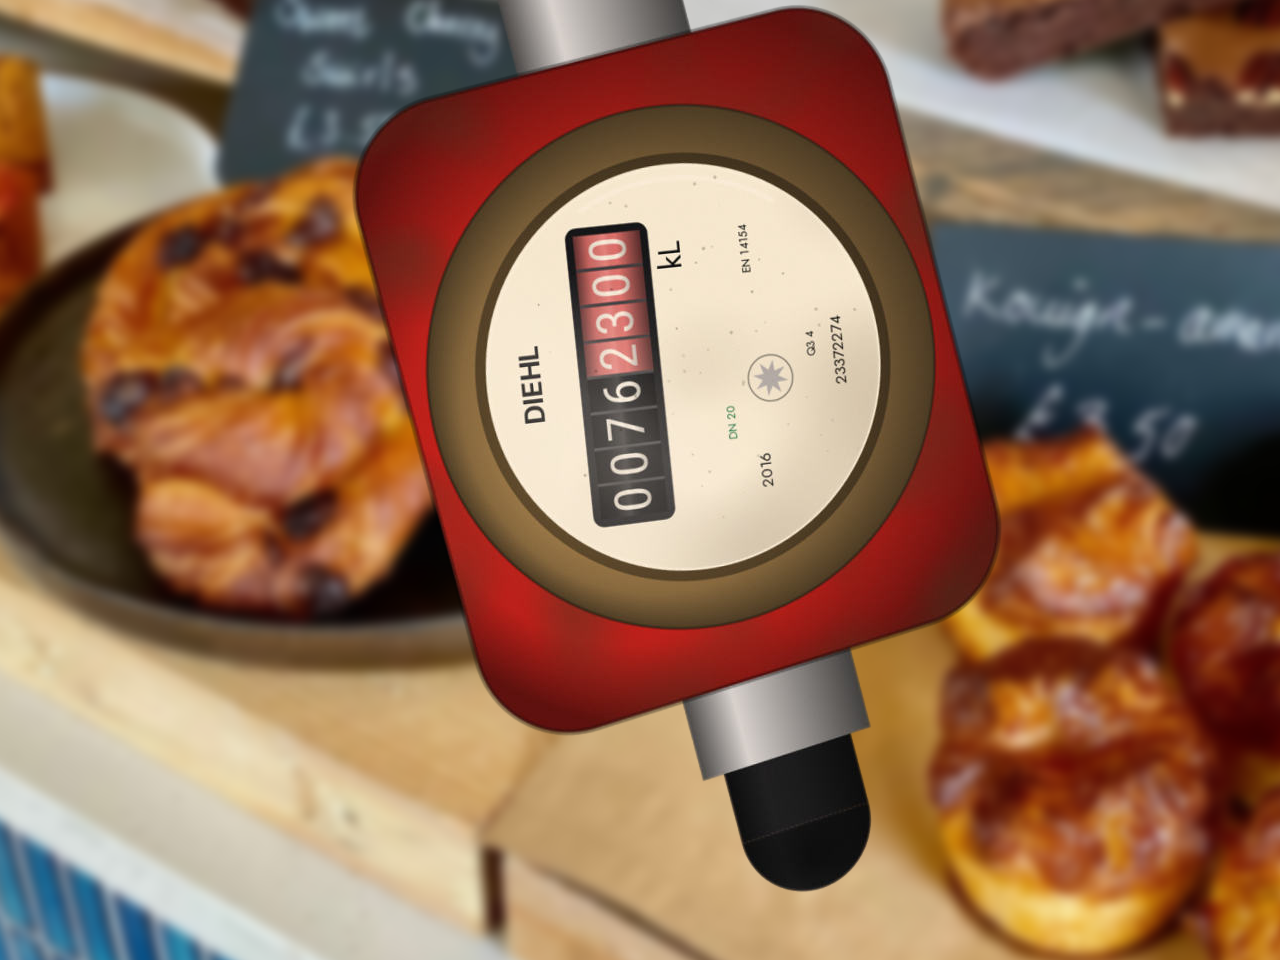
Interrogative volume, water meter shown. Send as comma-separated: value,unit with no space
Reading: 76.2300,kL
